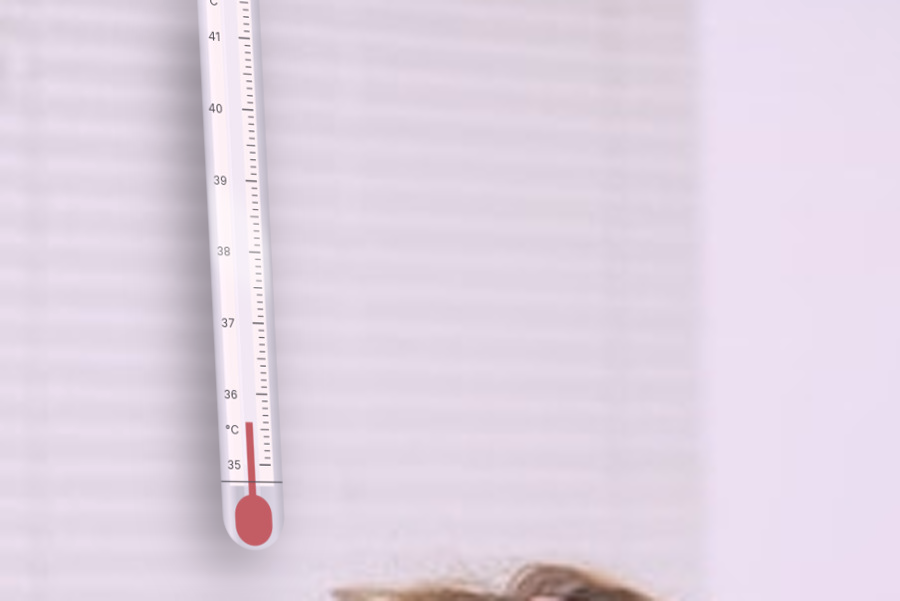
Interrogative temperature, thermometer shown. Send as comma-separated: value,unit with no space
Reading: 35.6,°C
